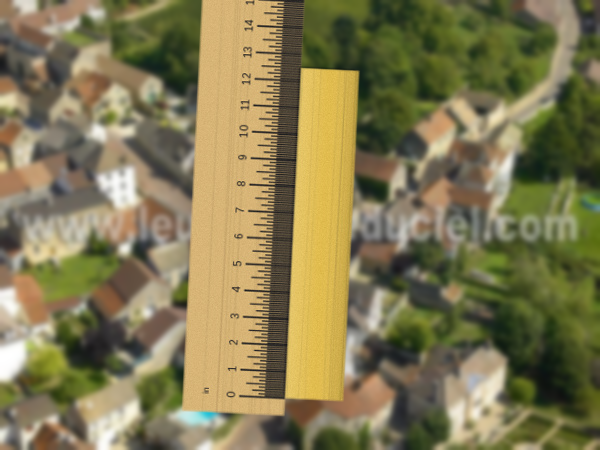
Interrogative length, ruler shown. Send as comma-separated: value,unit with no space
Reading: 12.5,in
